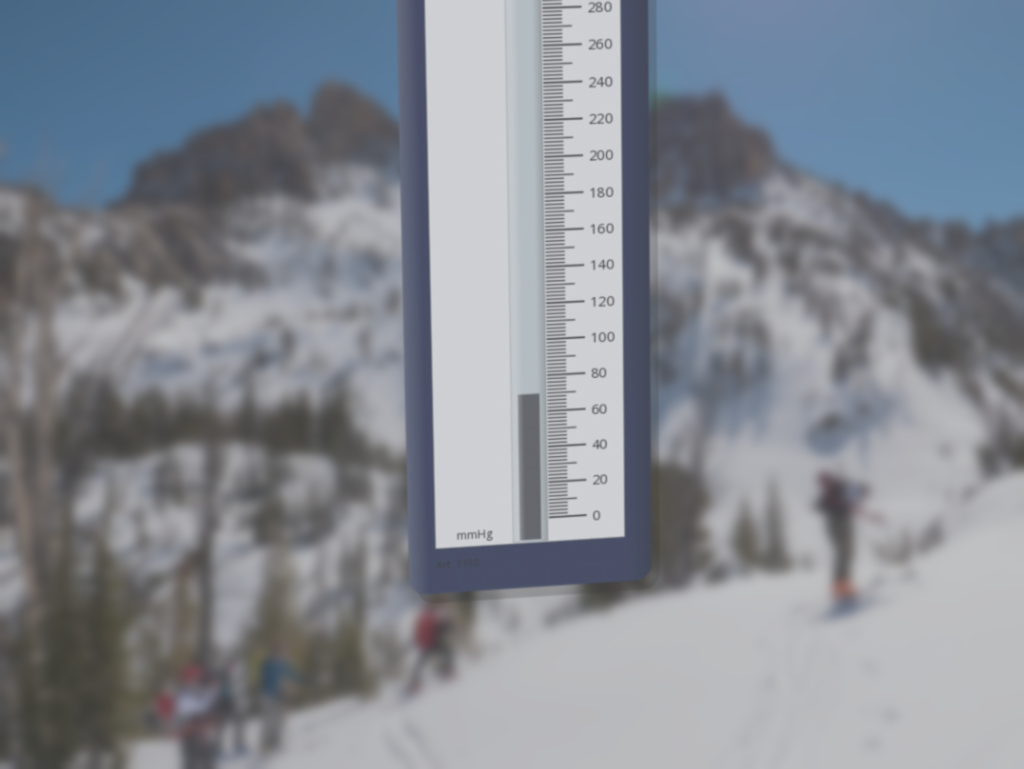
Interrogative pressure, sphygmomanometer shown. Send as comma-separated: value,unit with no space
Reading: 70,mmHg
